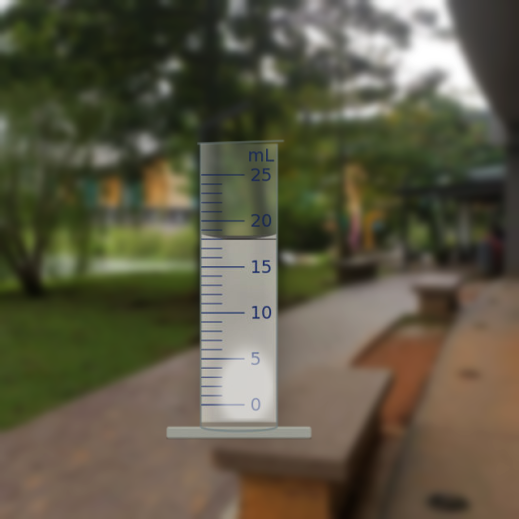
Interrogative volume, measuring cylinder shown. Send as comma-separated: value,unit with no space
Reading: 18,mL
